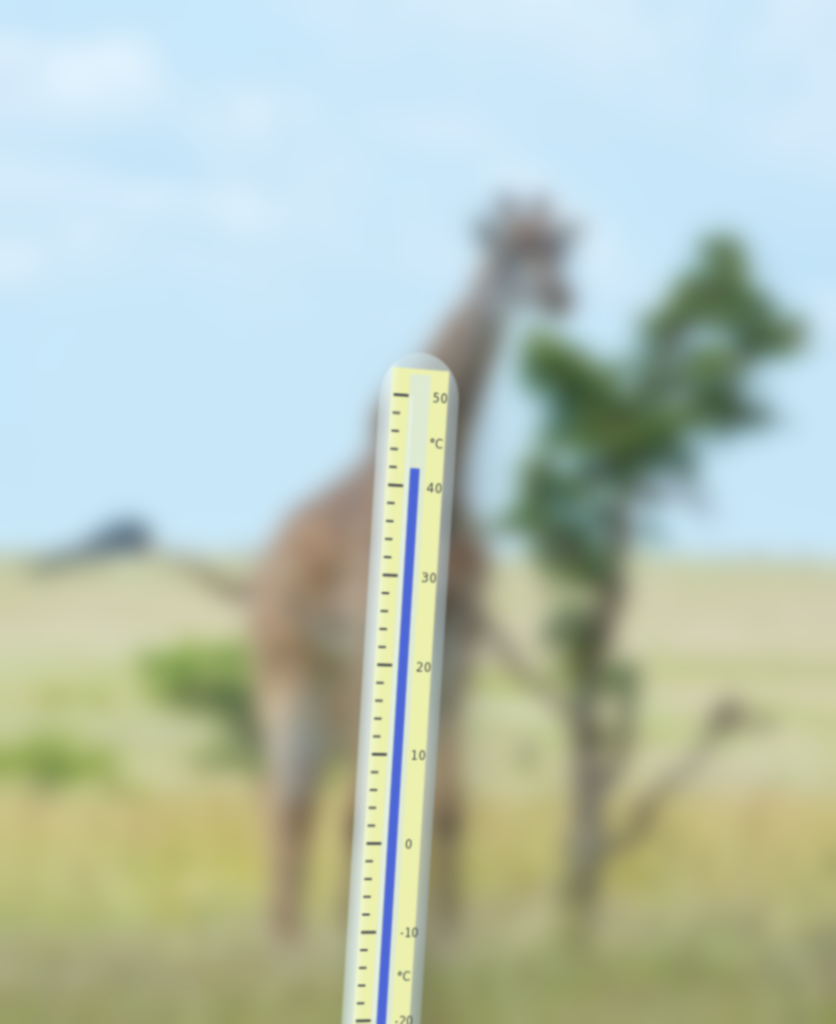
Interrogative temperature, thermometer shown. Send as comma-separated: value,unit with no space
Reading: 42,°C
